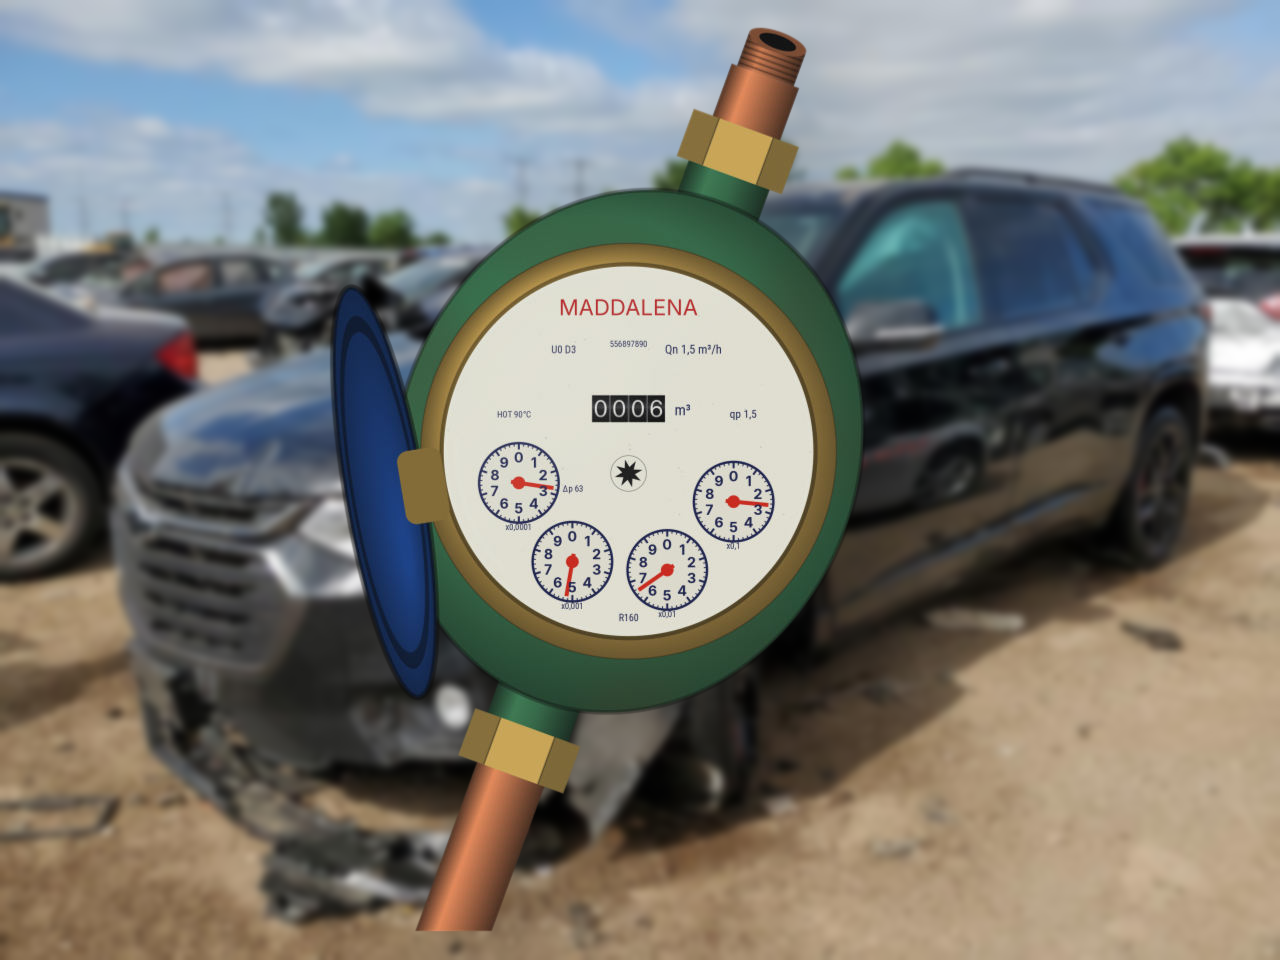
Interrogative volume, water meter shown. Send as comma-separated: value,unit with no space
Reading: 6.2652,m³
